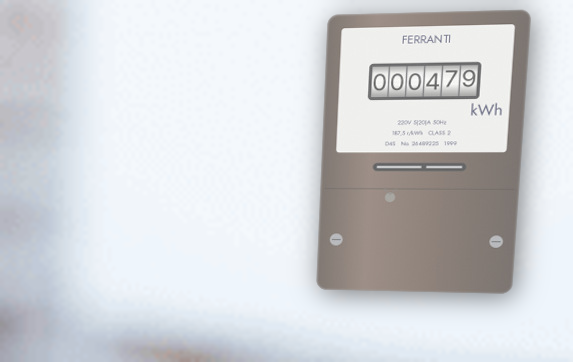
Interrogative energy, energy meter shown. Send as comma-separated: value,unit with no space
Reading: 479,kWh
